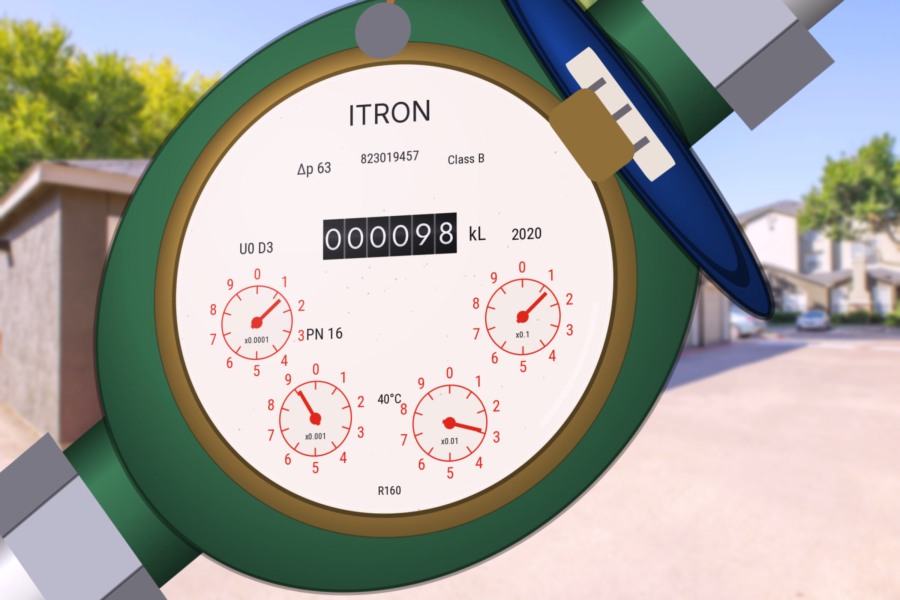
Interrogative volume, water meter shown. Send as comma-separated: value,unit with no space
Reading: 98.1291,kL
